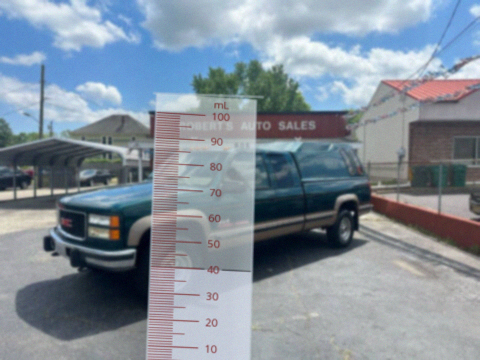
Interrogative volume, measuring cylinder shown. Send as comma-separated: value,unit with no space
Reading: 40,mL
